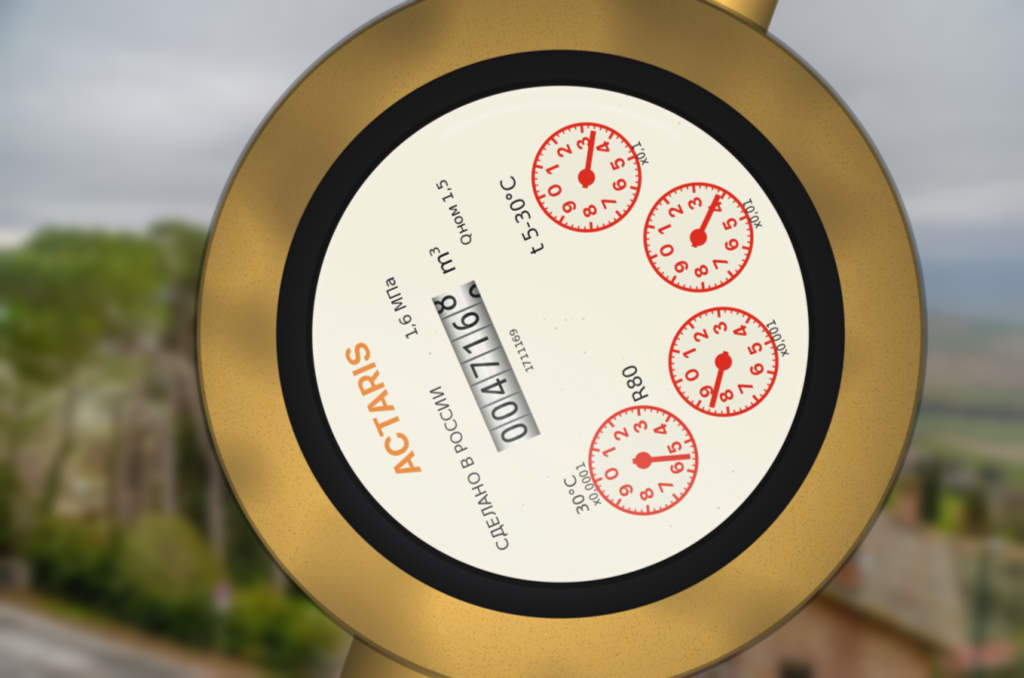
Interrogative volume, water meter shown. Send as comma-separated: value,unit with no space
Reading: 47168.3385,m³
